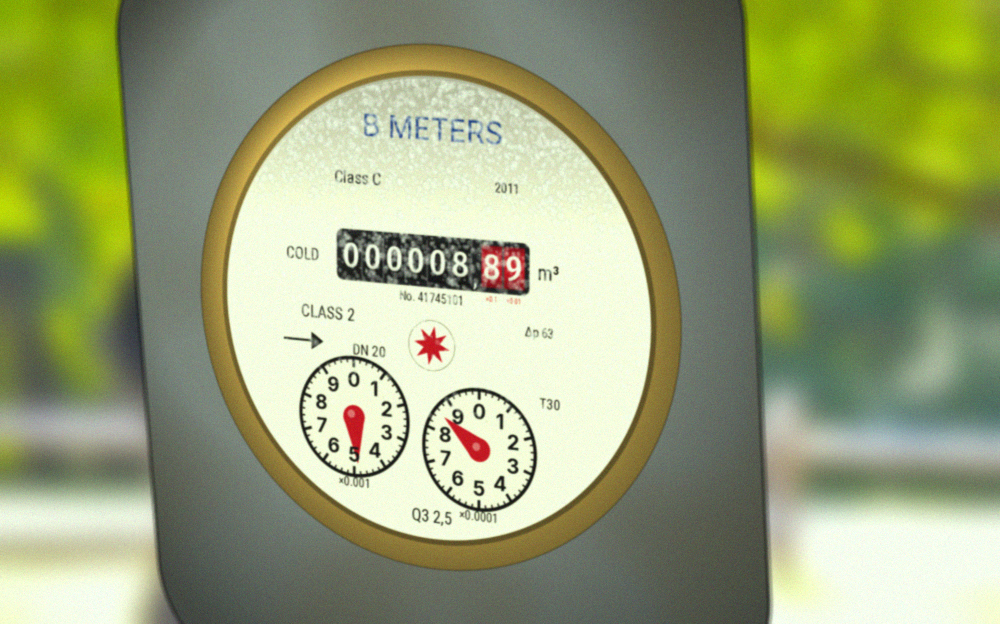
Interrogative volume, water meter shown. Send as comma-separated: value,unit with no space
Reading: 8.8948,m³
